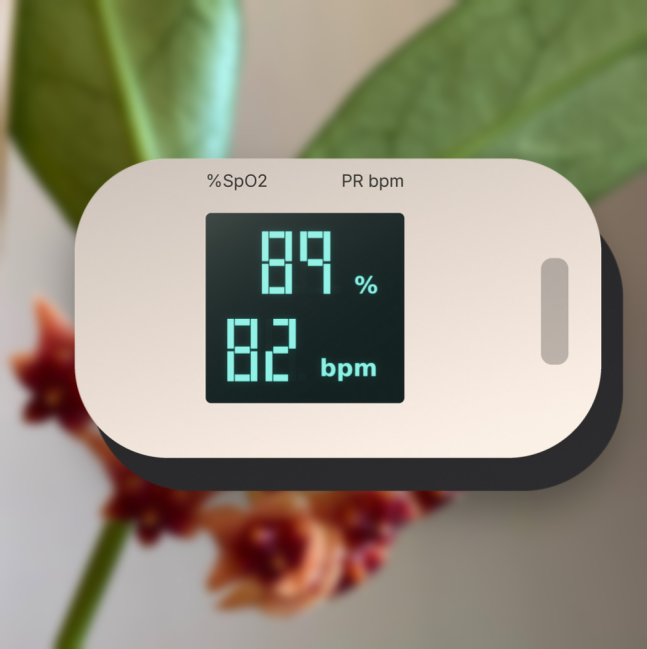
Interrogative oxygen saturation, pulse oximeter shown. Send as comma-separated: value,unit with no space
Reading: 89,%
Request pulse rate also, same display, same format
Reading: 82,bpm
